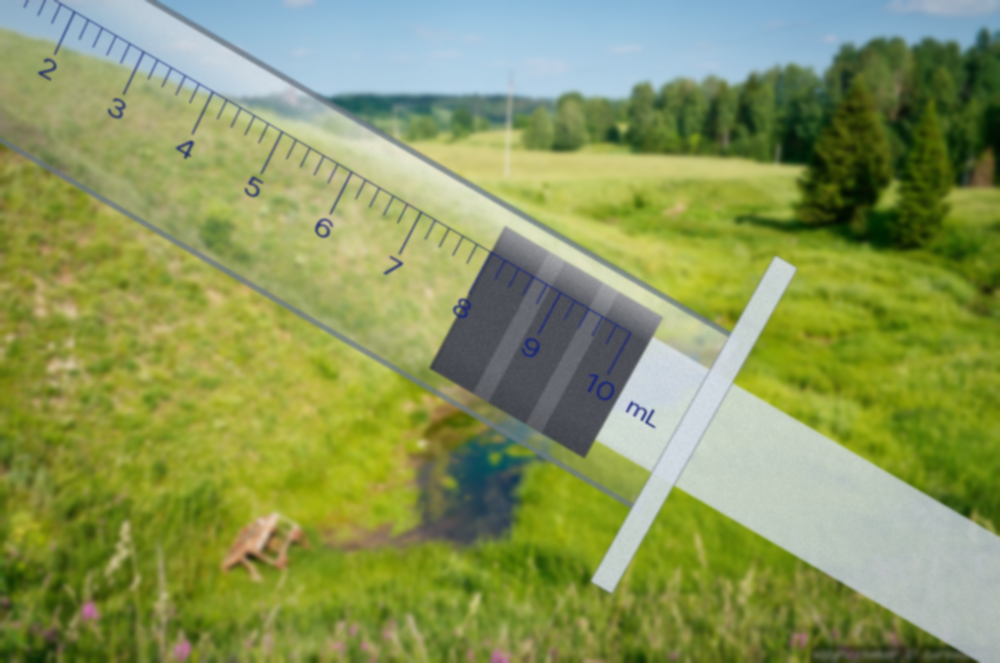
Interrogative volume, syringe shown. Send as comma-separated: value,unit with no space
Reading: 8,mL
